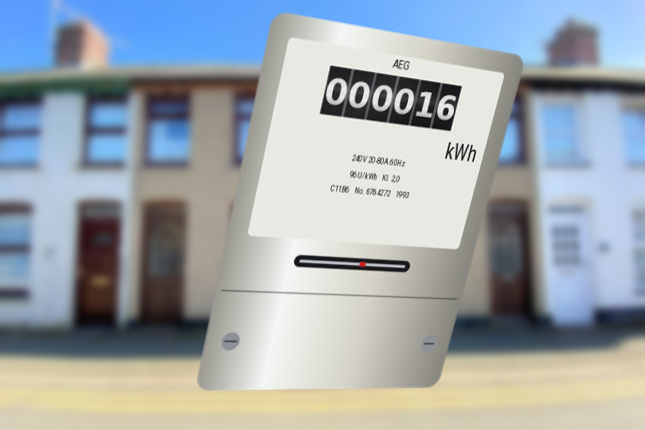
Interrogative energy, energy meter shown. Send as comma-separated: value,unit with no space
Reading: 16,kWh
